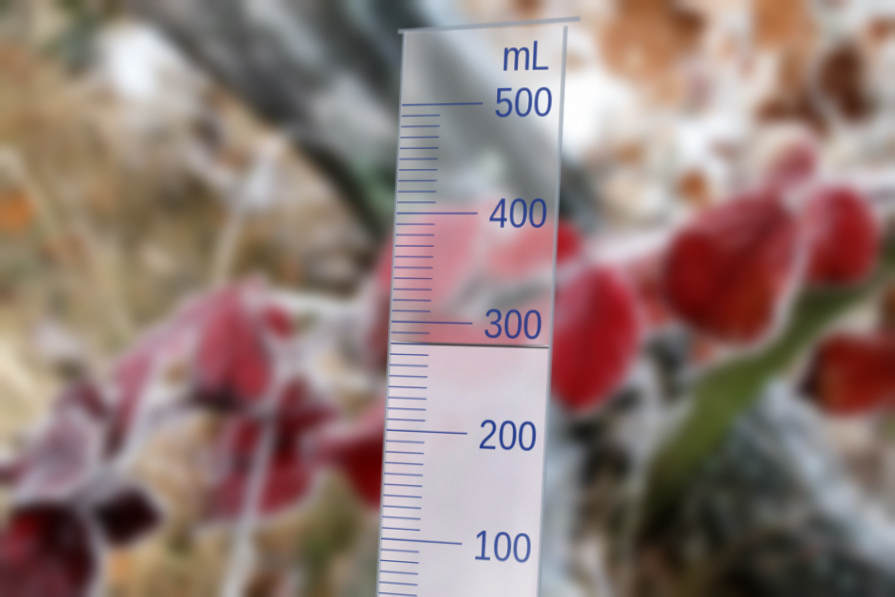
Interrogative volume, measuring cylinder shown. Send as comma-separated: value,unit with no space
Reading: 280,mL
